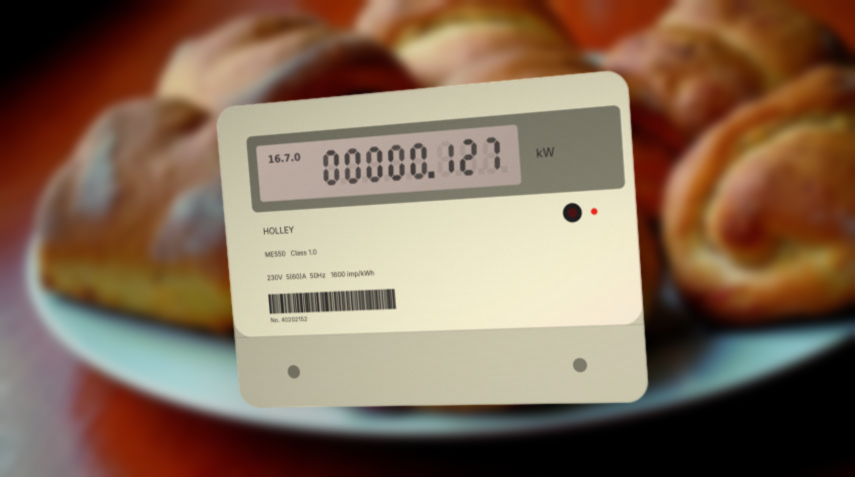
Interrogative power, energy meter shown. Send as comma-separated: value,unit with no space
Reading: 0.127,kW
